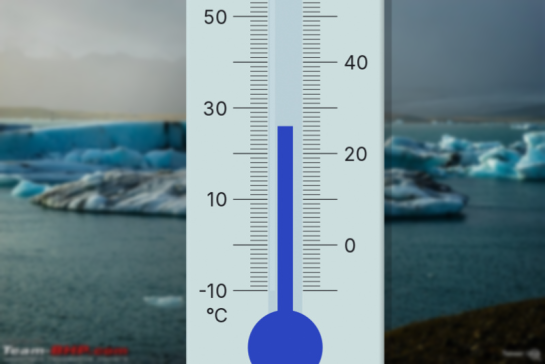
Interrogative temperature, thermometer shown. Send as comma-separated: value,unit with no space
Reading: 26,°C
